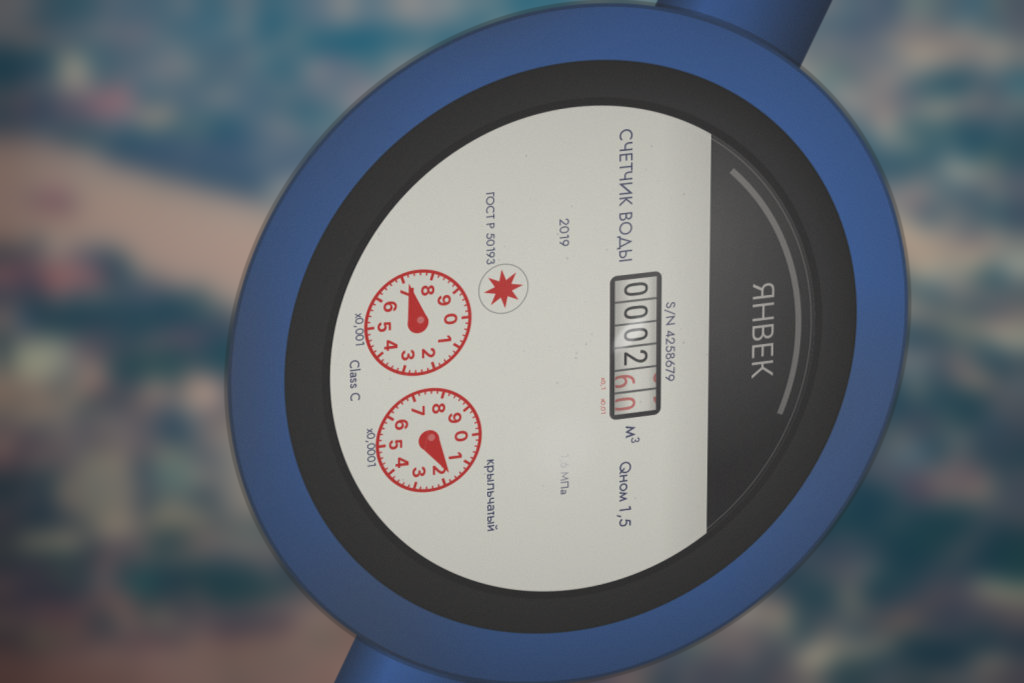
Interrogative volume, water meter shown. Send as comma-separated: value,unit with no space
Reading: 2.5971,m³
